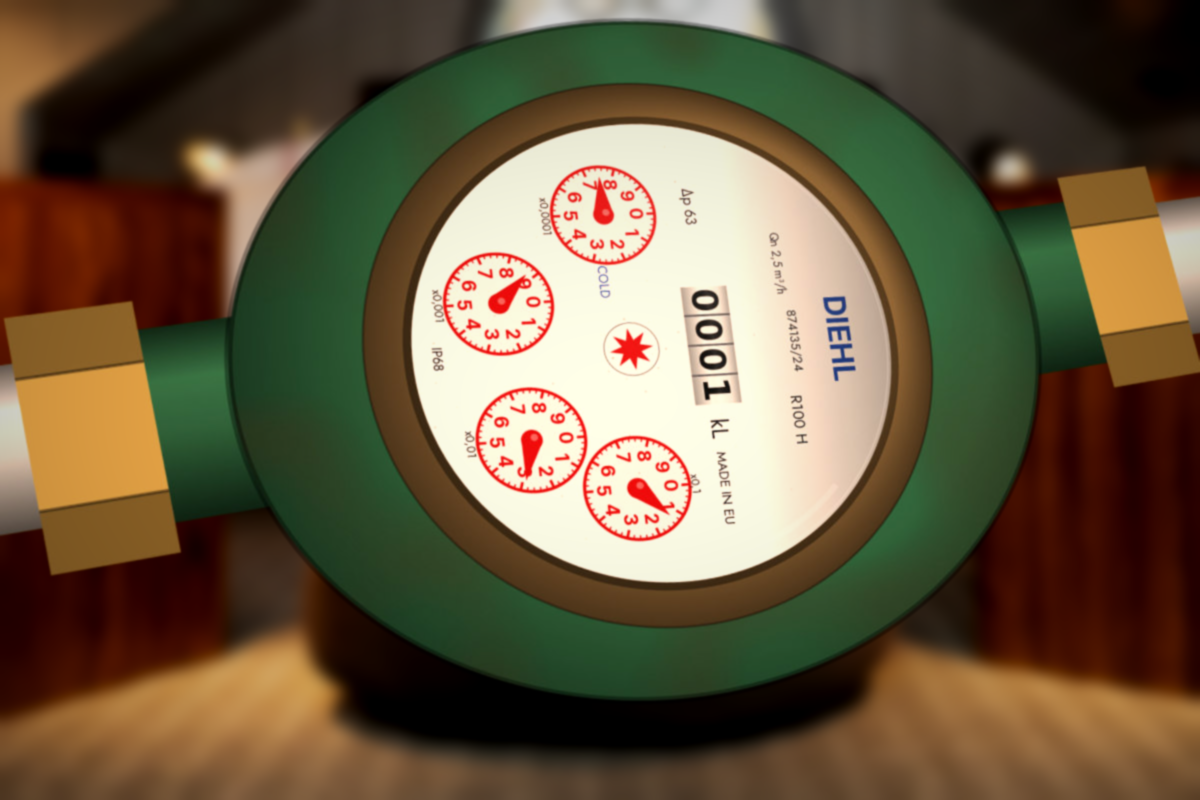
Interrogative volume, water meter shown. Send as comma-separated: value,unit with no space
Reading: 1.1287,kL
